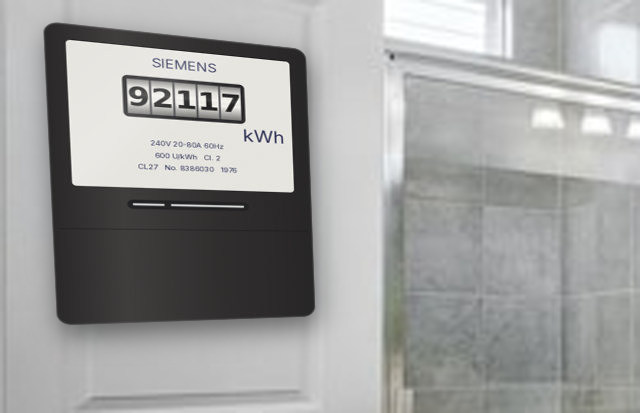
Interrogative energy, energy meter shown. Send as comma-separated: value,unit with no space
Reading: 92117,kWh
